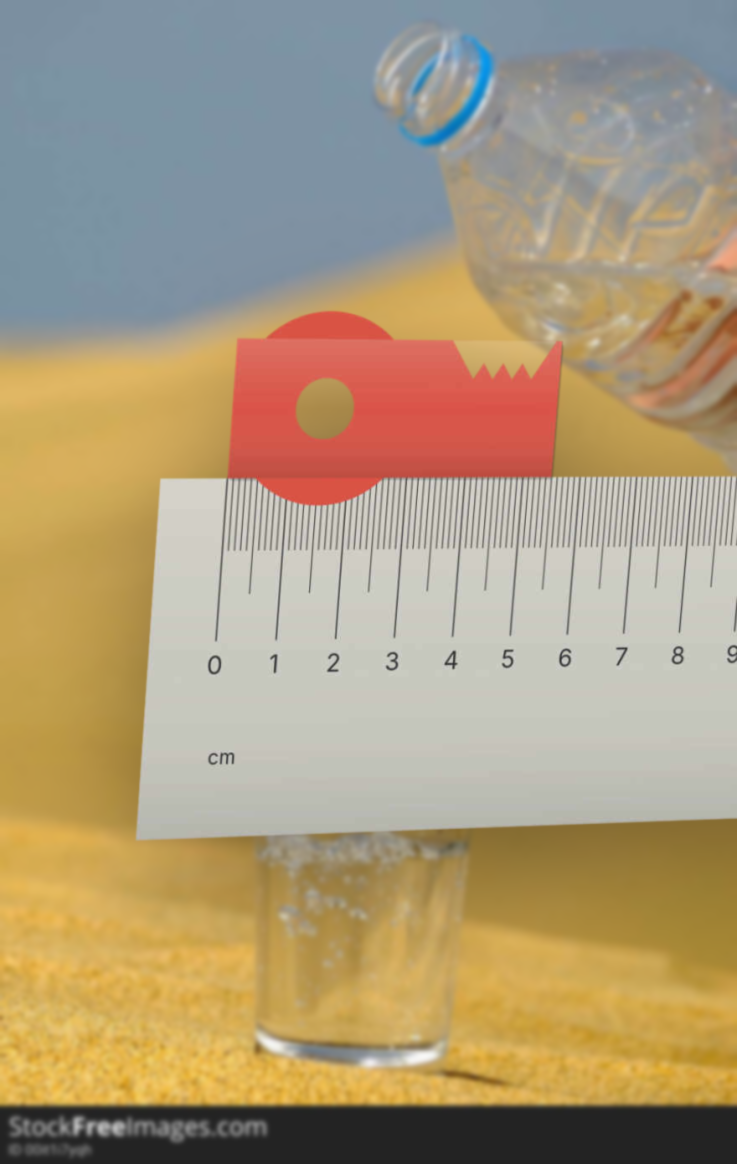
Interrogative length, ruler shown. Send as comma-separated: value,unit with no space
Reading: 5.5,cm
